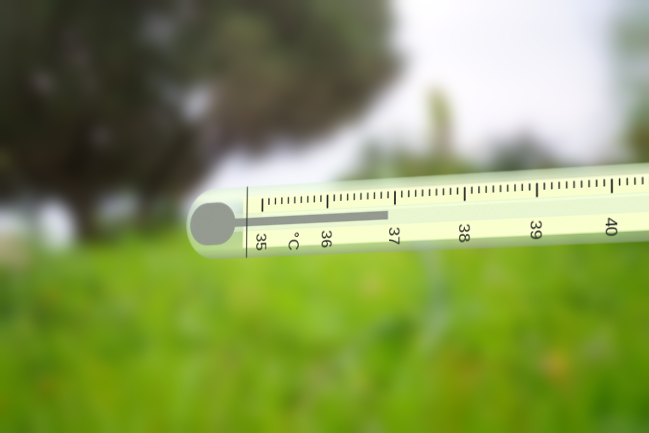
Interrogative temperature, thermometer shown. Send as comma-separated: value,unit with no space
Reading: 36.9,°C
